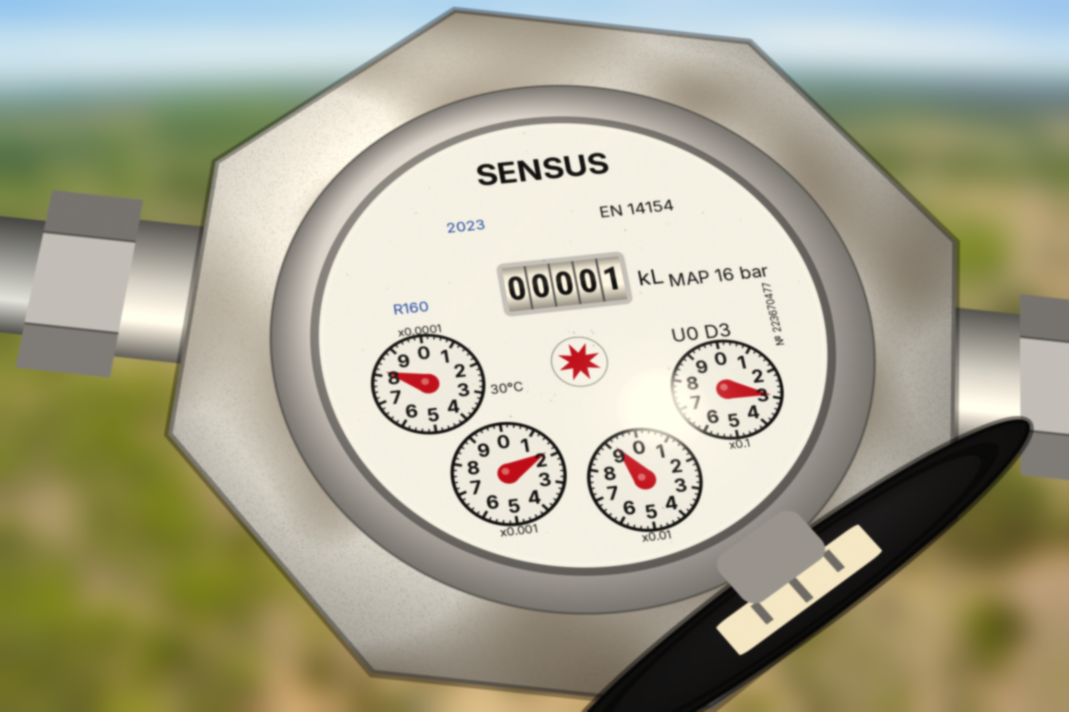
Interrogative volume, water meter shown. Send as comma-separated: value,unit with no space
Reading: 1.2918,kL
